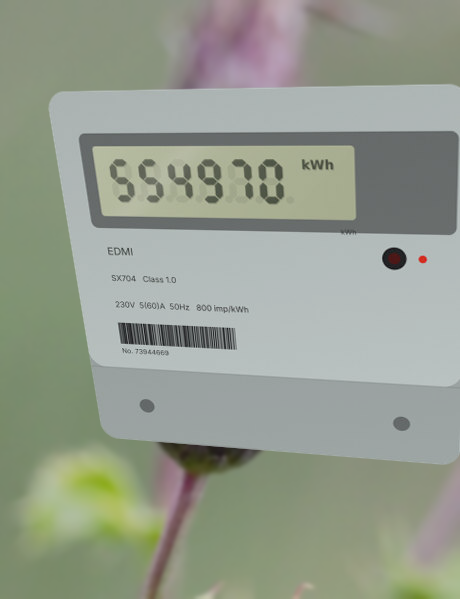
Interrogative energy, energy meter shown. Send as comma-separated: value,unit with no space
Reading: 554970,kWh
